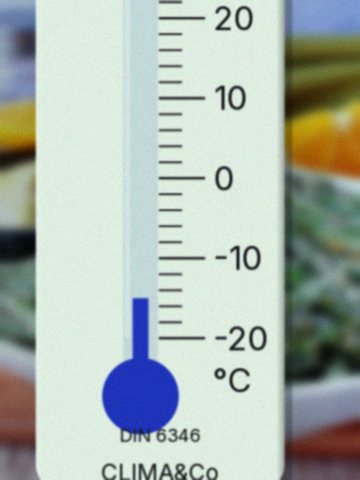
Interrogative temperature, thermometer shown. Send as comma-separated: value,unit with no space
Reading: -15,°C
